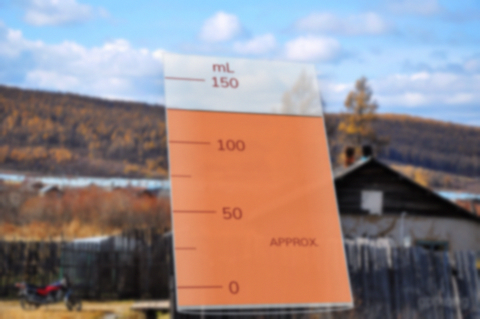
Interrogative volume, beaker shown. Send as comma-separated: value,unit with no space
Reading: 125,mL
